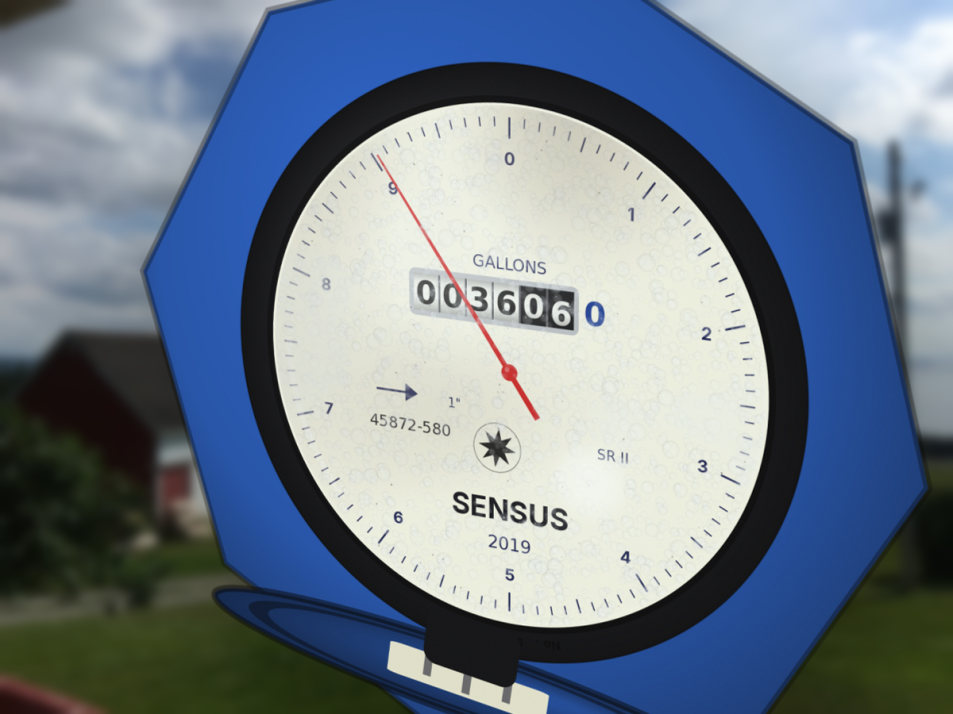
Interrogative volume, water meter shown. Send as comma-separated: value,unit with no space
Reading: 36059.0,gal
